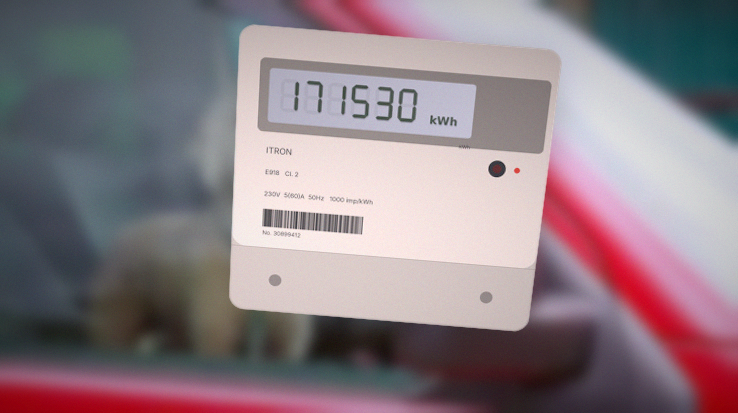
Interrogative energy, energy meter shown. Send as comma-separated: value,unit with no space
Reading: 171530,kWh
